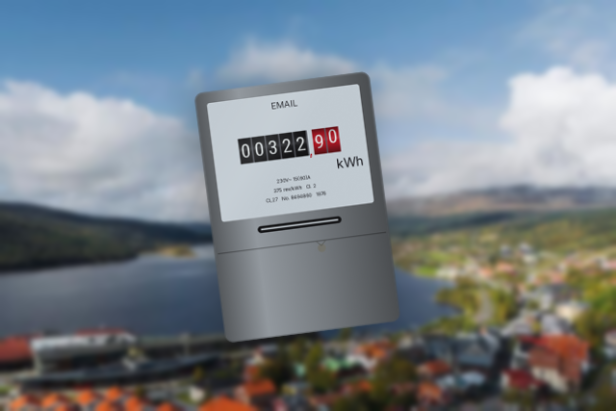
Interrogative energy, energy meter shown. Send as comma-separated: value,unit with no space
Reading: 322.90,kWh
